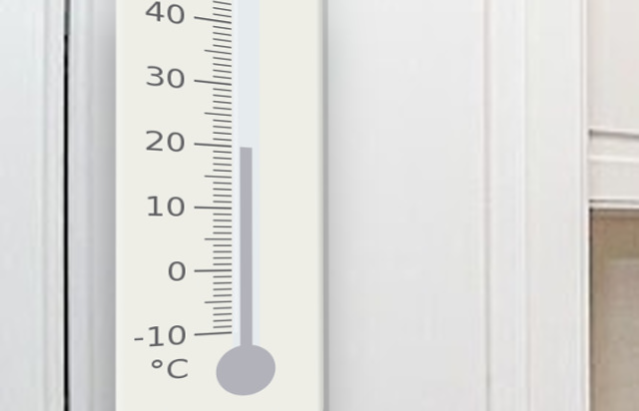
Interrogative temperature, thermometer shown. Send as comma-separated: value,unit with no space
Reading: 20,°C
